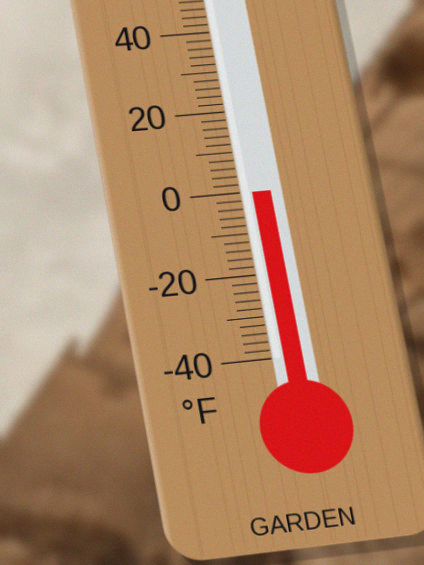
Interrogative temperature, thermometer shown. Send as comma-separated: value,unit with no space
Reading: 0,°F
